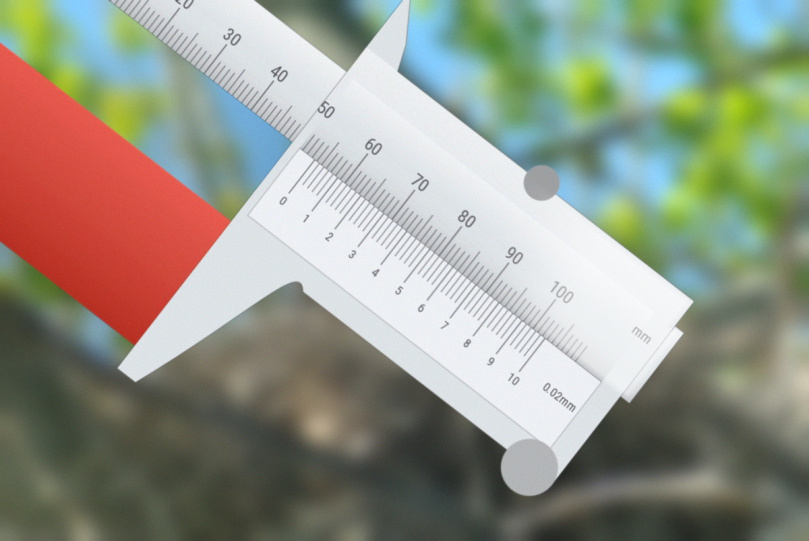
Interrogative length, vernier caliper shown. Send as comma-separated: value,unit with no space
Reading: 53.6,mm
